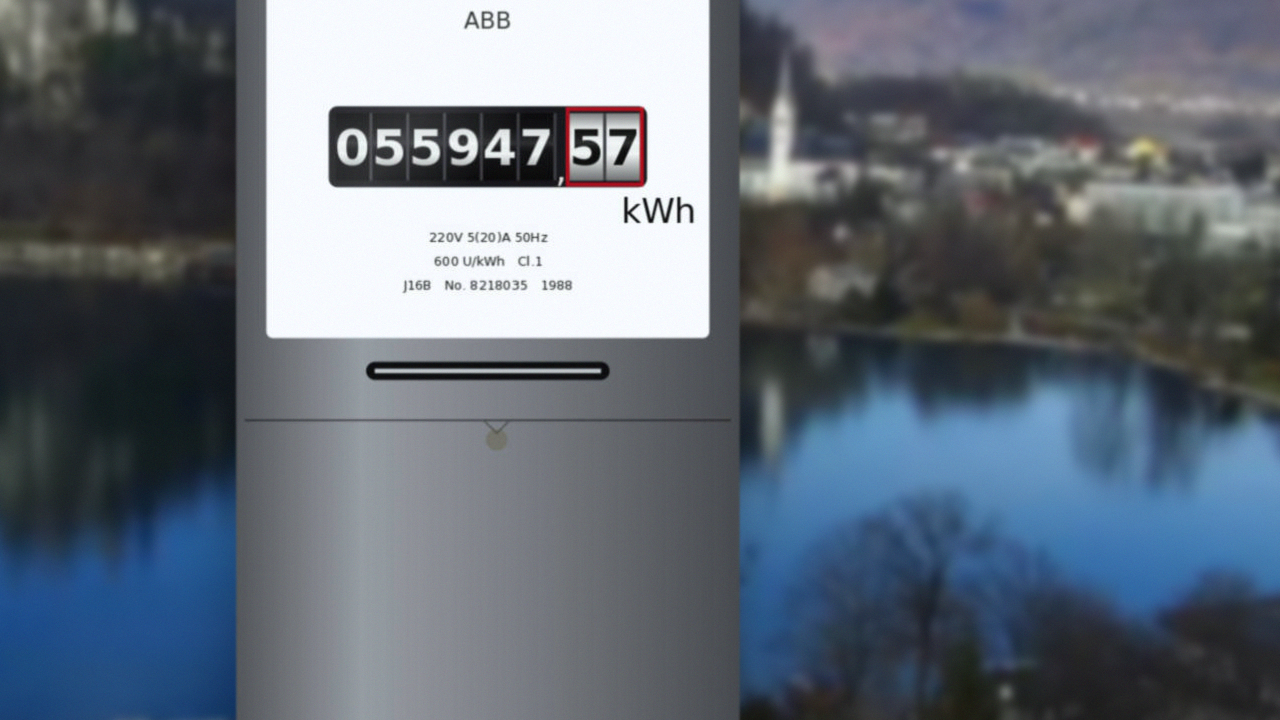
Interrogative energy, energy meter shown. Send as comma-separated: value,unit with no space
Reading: 55947.57,kWh
